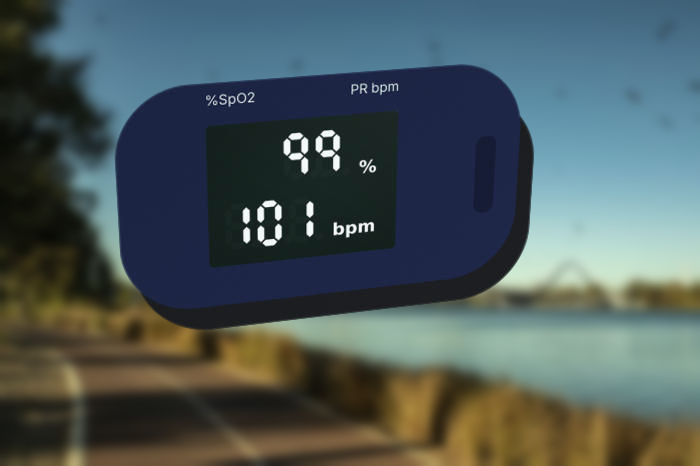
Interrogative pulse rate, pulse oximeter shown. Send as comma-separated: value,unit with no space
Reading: 101,bpm
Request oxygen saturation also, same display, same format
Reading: 99,%
